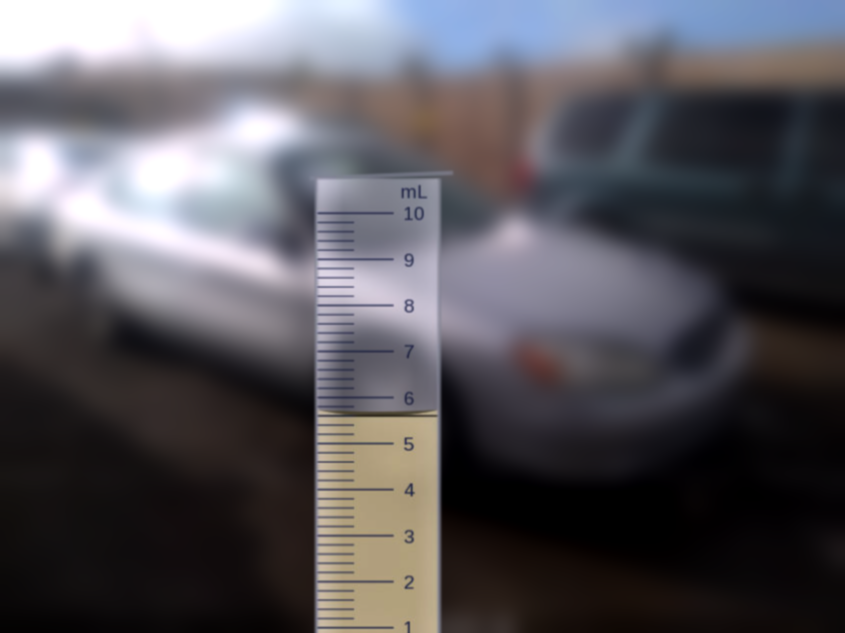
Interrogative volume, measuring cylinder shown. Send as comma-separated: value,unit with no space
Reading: 5.6,mL
